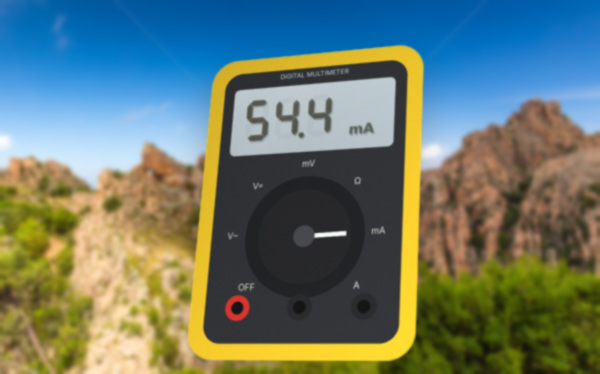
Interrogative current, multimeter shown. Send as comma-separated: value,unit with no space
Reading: 54.4,mA
